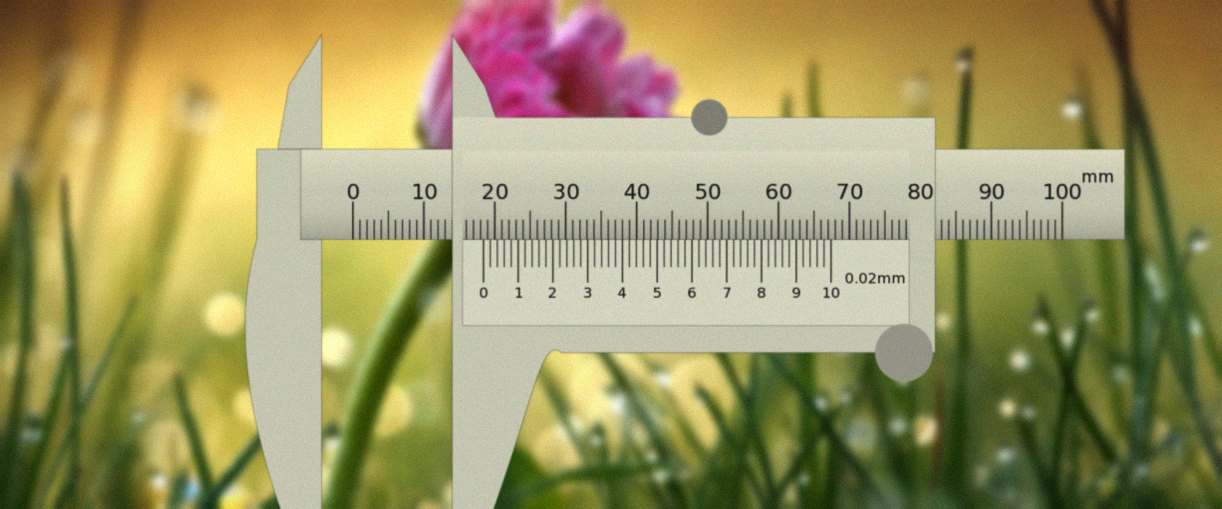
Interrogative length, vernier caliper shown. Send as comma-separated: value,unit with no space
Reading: 18.4,mm
